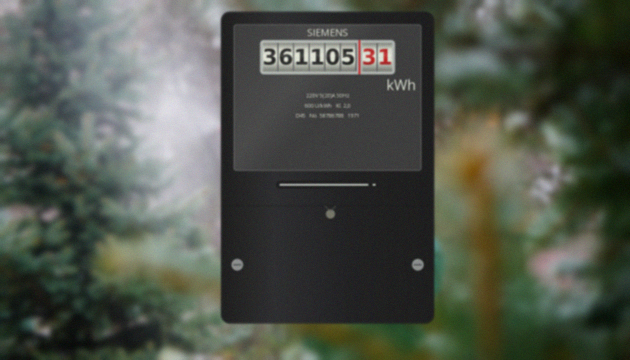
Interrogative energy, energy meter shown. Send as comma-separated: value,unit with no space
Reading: 361105.31,kWh
